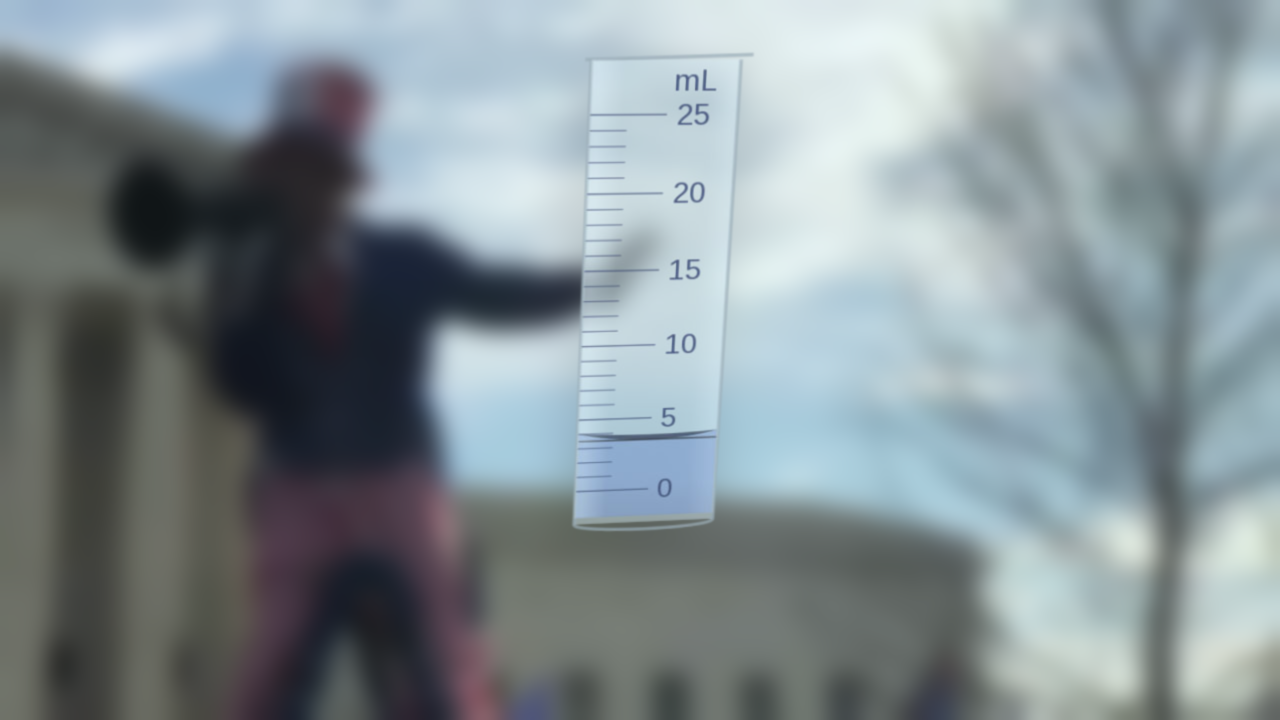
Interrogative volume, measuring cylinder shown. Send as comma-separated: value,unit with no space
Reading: 3.5,mL
